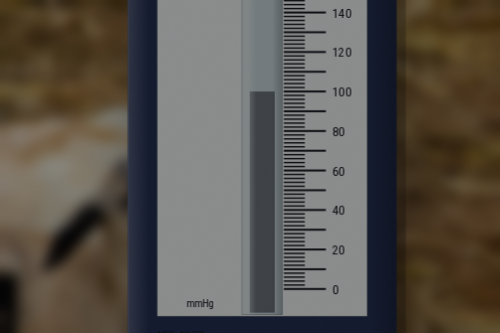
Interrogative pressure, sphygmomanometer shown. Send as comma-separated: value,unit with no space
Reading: 100,mmHg
